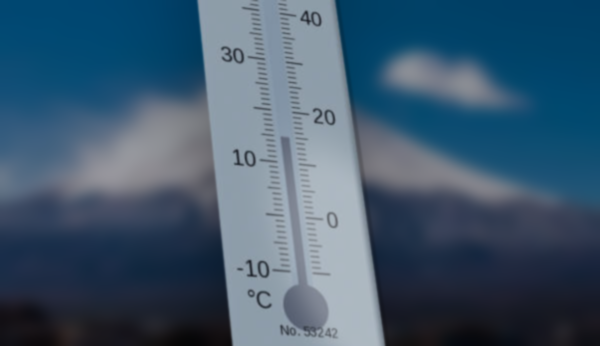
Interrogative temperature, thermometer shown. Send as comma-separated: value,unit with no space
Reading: 15,°C
